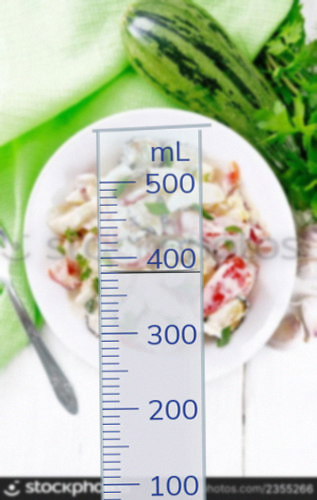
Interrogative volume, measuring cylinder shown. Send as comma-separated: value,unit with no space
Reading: 380,mL
